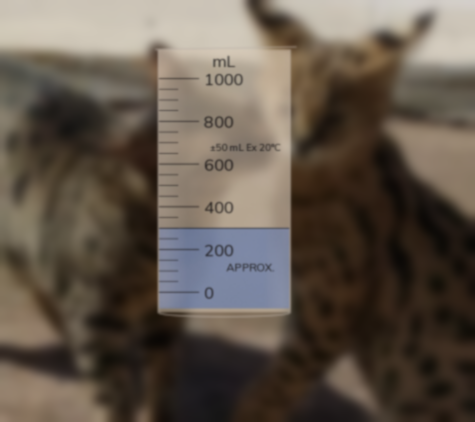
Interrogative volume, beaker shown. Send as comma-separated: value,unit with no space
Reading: 300,mL
